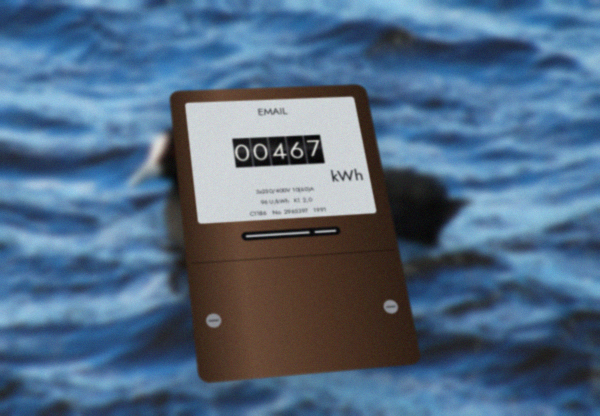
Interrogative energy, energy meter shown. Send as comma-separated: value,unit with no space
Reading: 467,kWh
